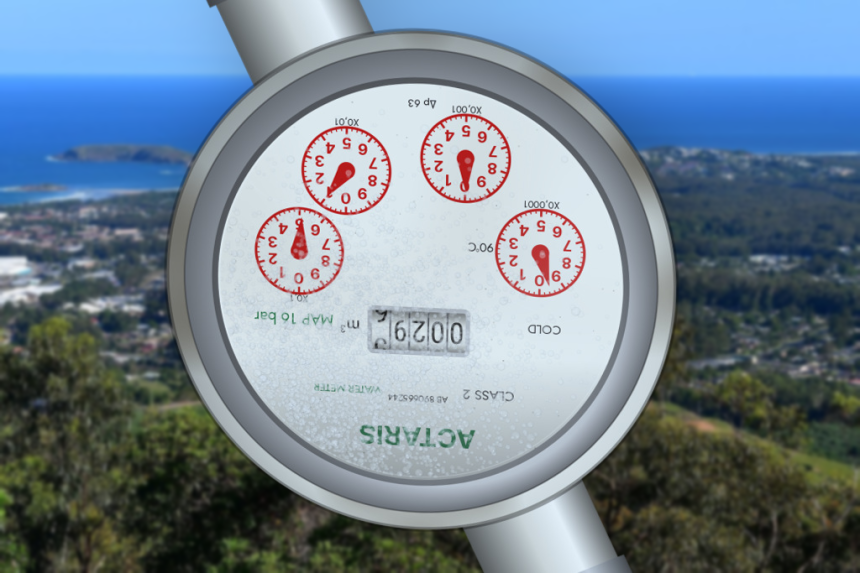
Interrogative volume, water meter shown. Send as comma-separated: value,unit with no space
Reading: 295.5099,m³
